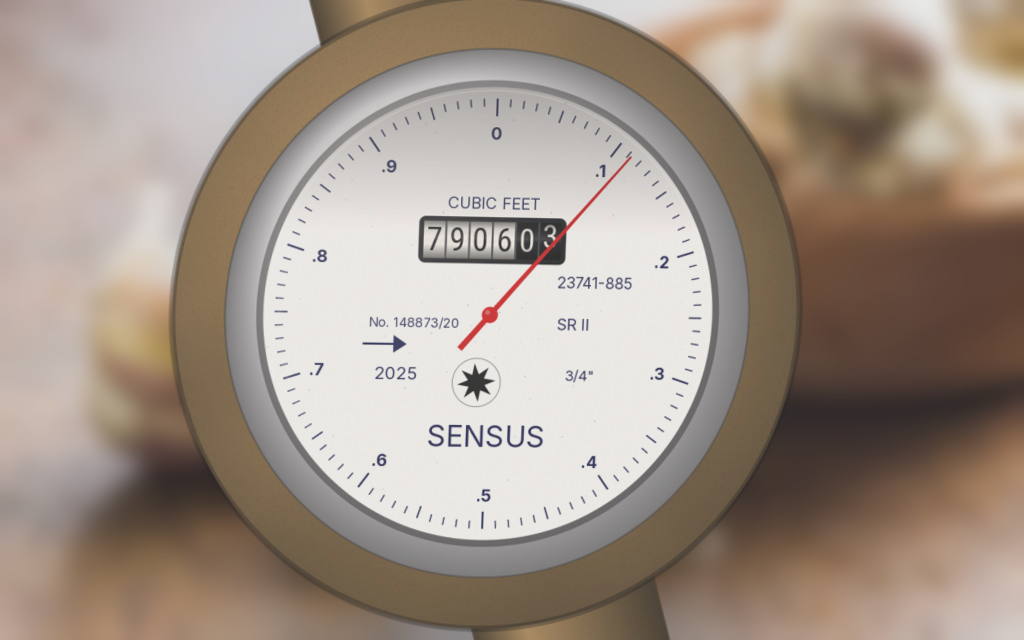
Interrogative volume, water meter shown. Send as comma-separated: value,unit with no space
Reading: 790603.11,ft³
